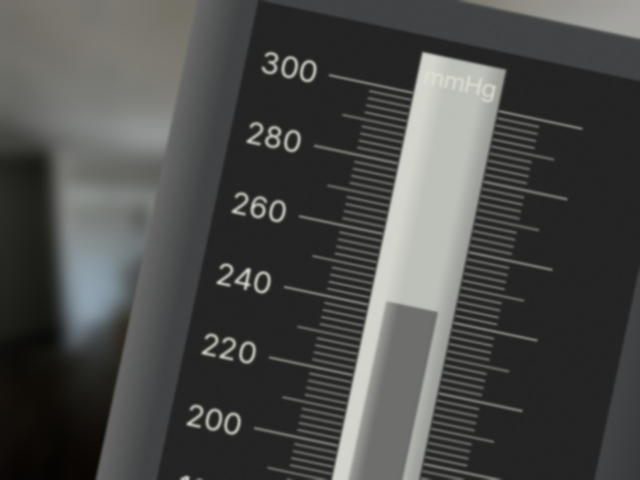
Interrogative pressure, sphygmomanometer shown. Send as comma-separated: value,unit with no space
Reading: 242,mmHg
